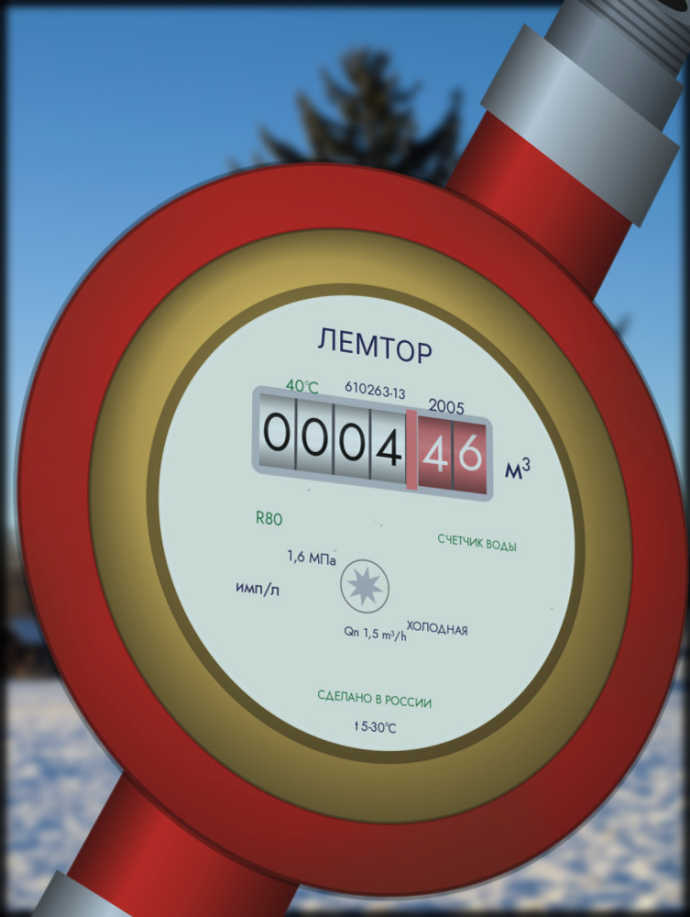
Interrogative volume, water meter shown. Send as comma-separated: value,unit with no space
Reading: 4.46,m³
